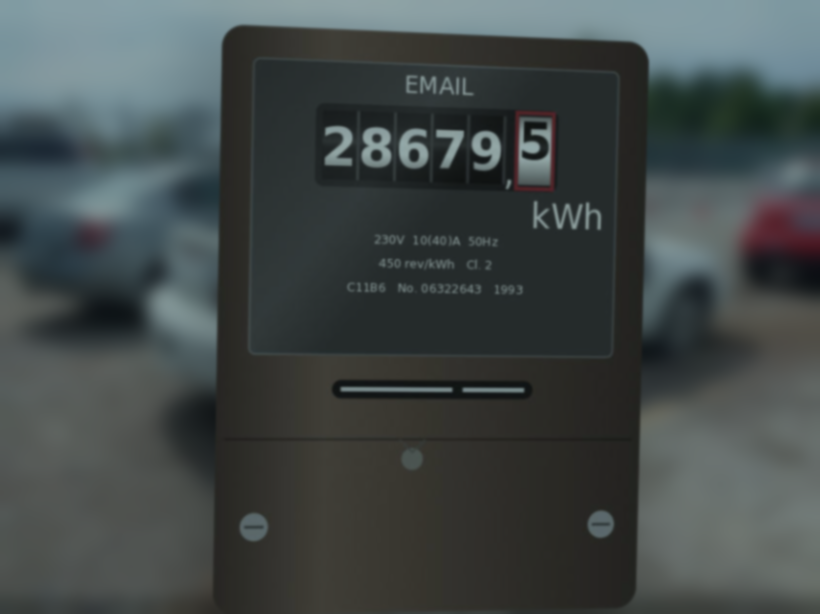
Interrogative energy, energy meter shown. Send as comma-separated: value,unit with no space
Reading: 28679.5,kWh
